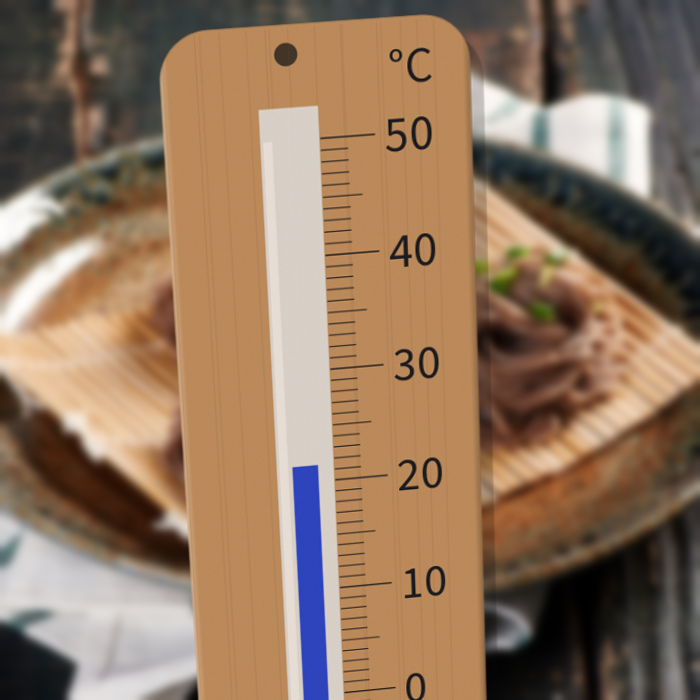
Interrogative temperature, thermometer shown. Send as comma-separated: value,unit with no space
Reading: 21.5,°C
